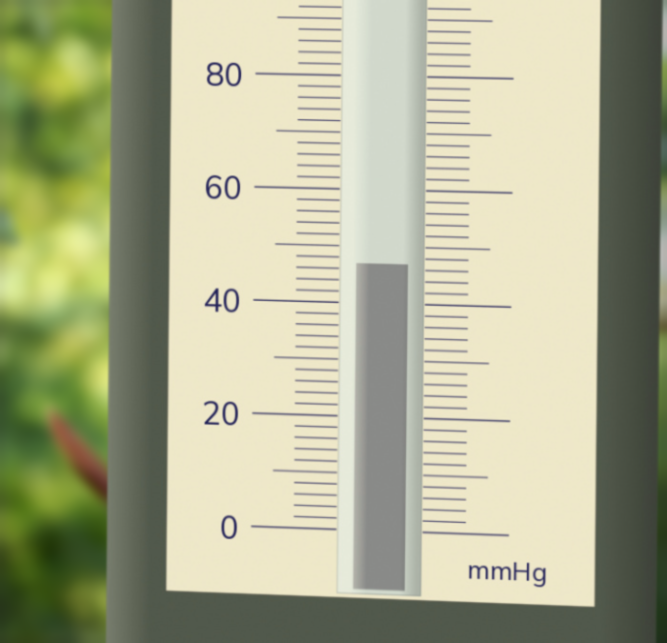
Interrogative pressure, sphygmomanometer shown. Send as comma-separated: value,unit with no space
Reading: 47,mmHg
